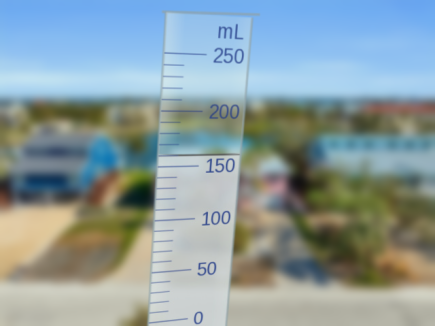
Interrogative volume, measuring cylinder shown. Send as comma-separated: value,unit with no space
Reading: 160,mL
